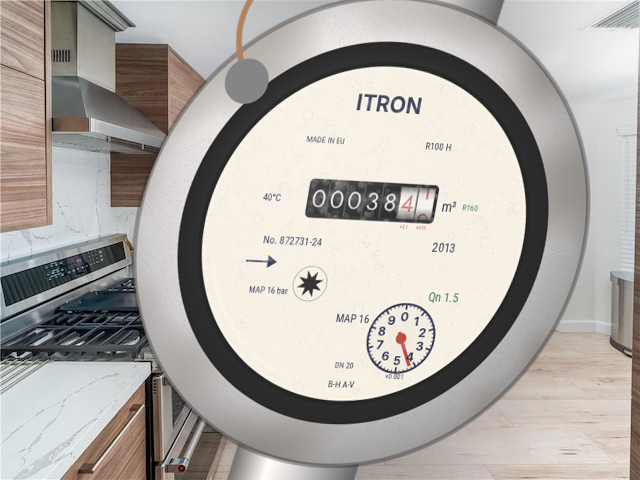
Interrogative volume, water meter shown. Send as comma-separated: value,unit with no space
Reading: 38.414,m³
